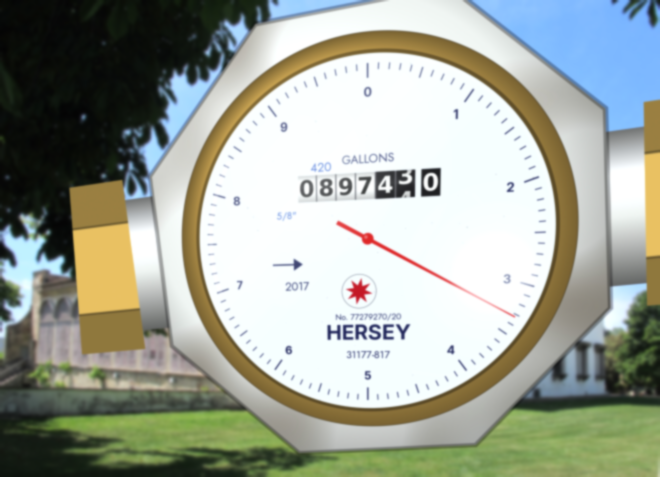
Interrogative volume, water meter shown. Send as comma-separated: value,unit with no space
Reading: 897433.3,gal
